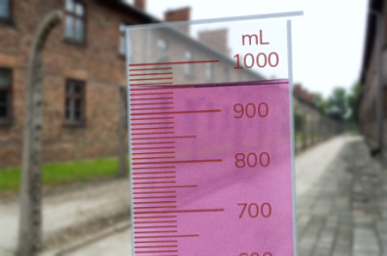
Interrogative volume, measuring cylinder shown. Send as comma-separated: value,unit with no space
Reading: 950,mL
